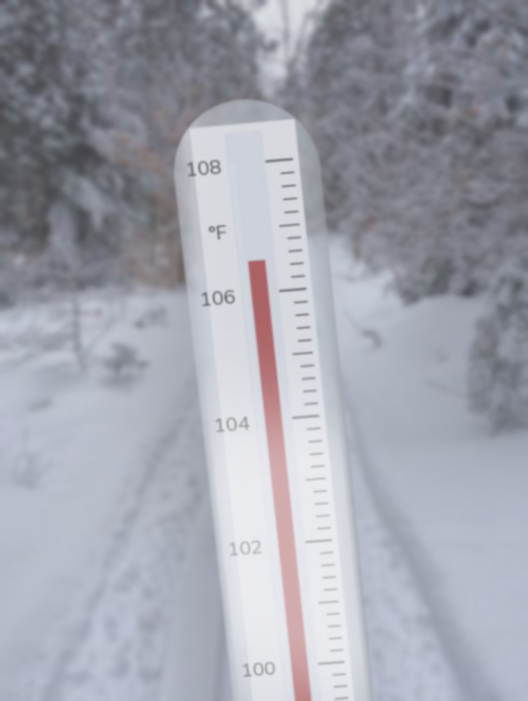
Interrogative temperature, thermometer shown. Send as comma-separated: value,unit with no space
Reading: 106.5,°F
